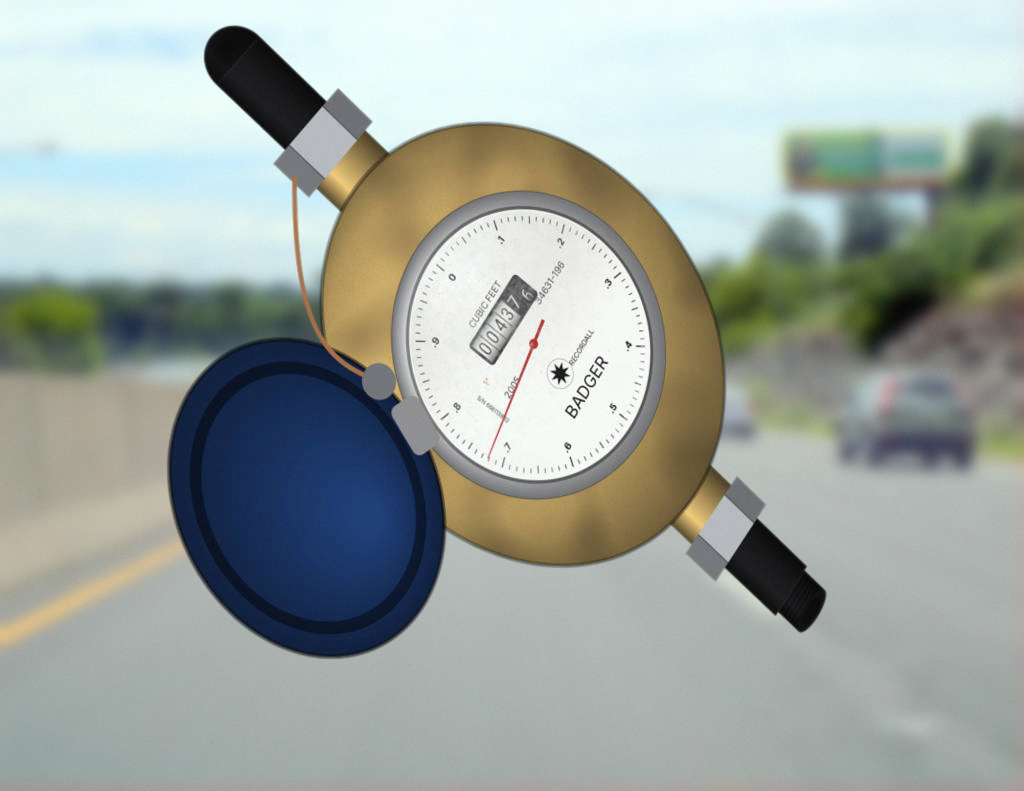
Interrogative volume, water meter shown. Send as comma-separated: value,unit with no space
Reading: 4375.72,ft³
